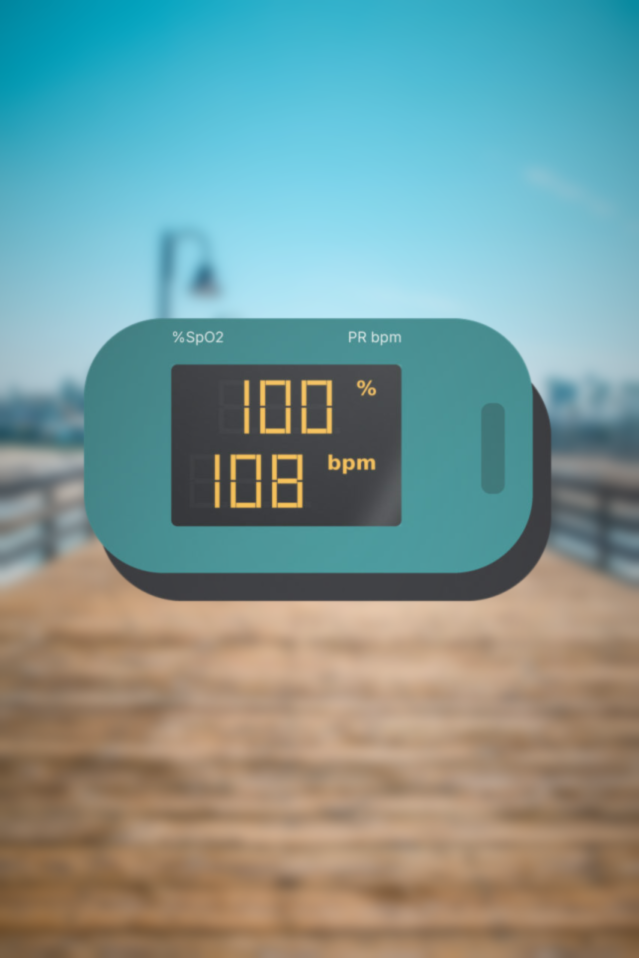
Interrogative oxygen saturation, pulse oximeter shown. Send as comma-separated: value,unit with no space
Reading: 100,%
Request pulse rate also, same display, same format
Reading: 108,bpm
